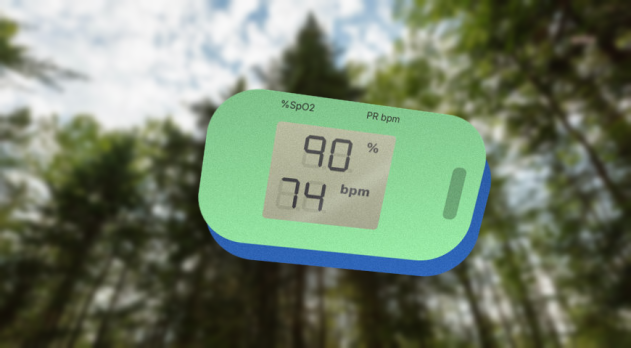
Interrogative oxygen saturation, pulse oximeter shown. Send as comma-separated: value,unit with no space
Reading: 90,%
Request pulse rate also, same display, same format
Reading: 74,bpm
